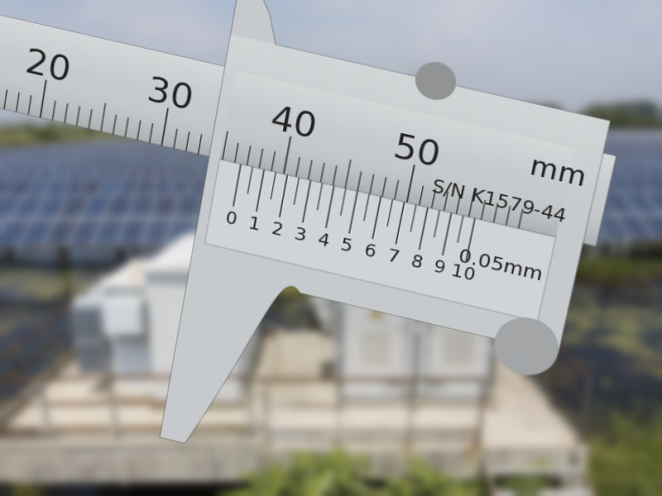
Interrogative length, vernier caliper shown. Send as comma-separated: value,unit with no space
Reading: 36.5,mm
